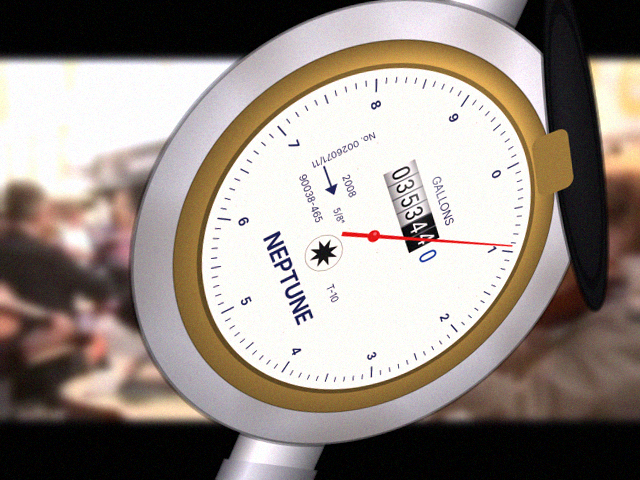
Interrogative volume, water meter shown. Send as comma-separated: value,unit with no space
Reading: 353440.9,gal
